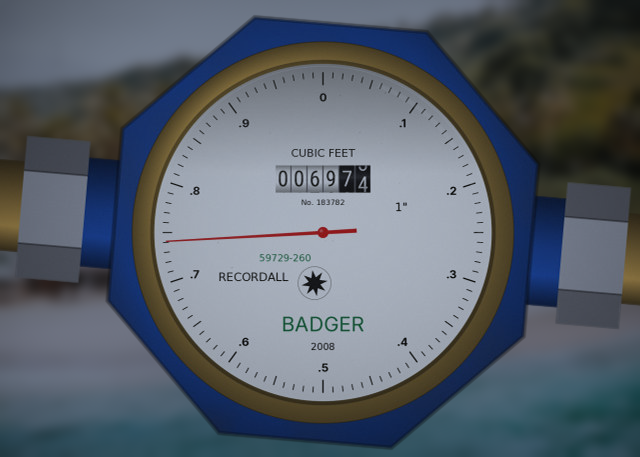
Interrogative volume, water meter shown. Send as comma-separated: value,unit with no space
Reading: 6973.74,ft³
